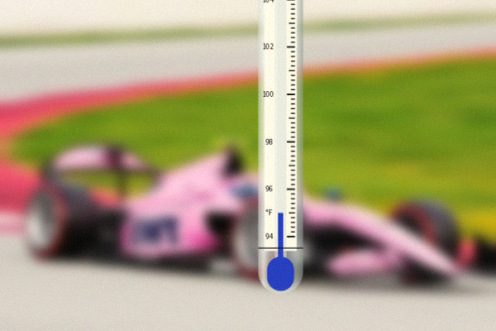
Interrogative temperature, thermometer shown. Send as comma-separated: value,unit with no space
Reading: 95,°F
